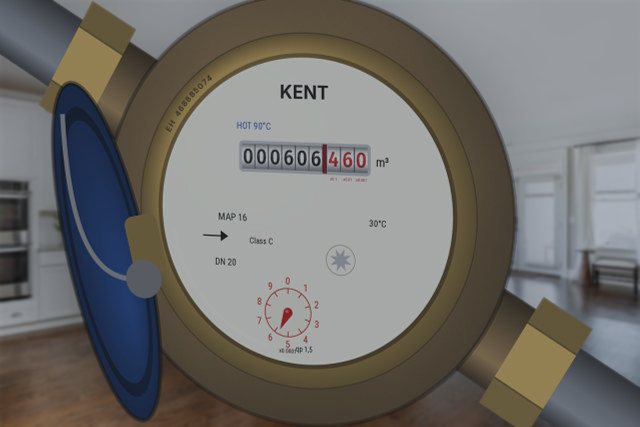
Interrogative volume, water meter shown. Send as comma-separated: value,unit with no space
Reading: 606.4605,m³
